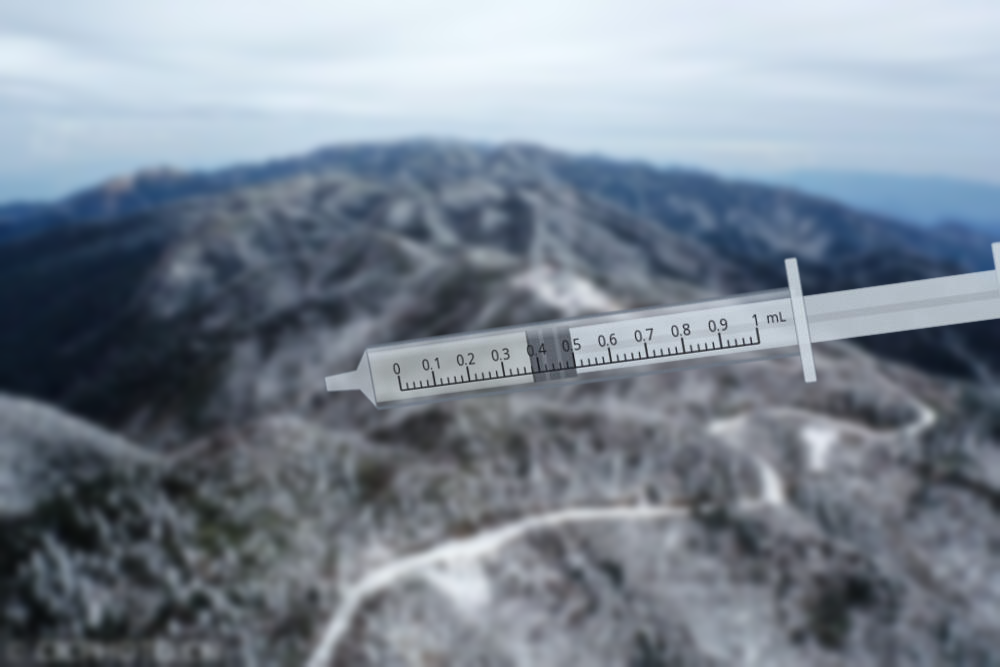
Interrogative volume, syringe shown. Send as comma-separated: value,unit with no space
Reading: 0.38,mL
